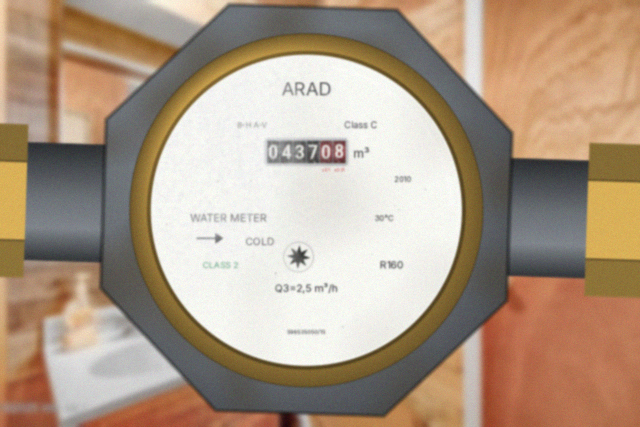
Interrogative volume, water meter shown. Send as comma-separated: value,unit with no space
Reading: 437.08,m³
